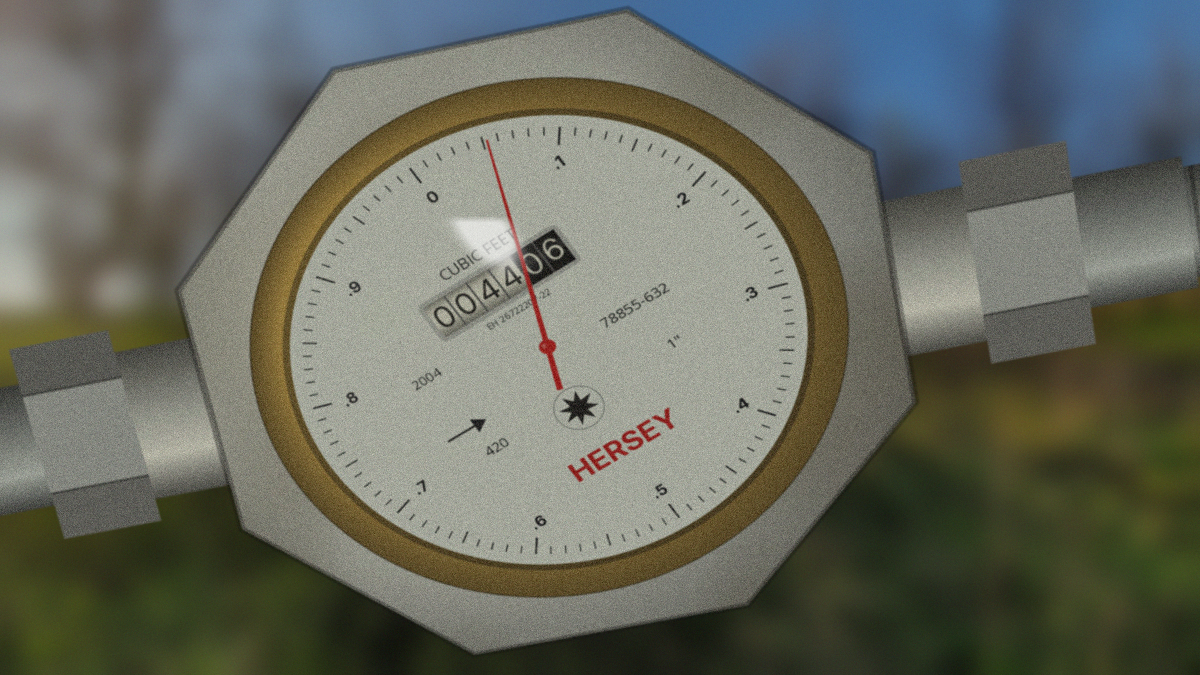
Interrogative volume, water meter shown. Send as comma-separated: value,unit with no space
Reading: 4406.05,ft³
